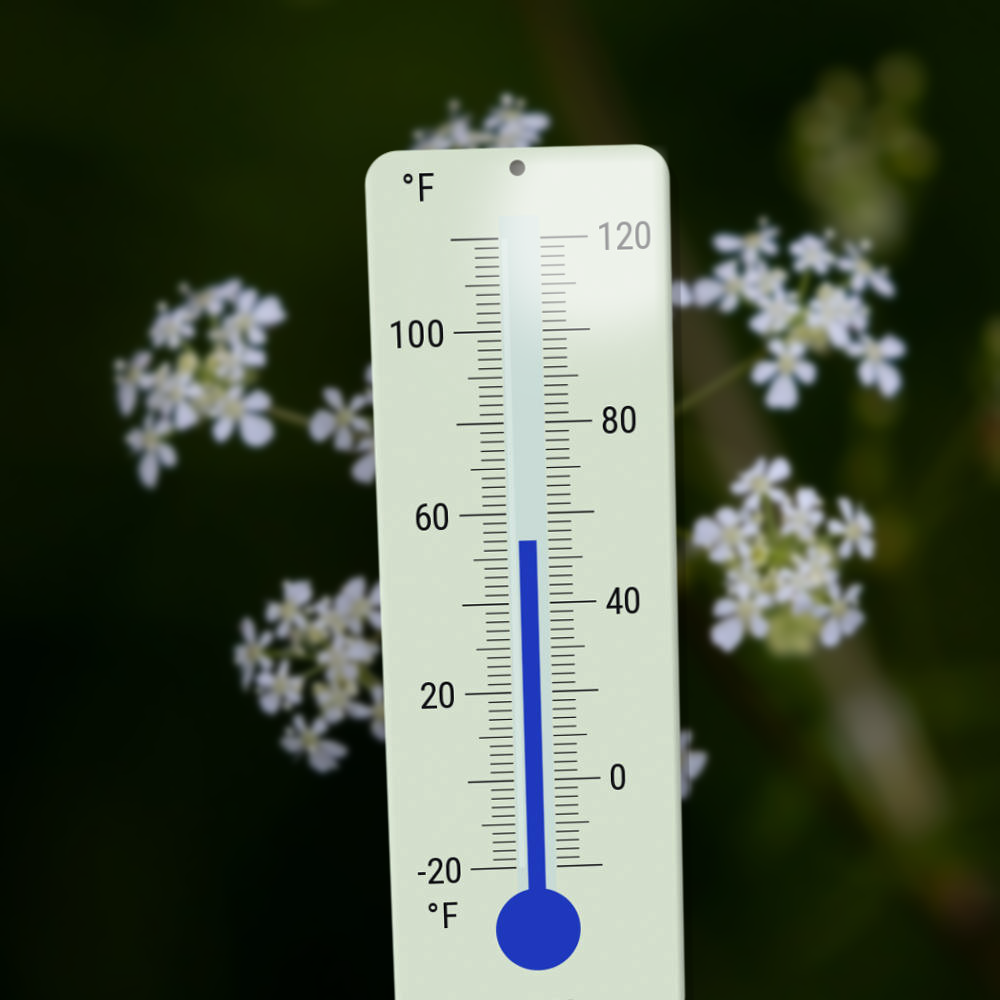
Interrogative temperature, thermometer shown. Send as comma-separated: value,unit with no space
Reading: 54,°F
